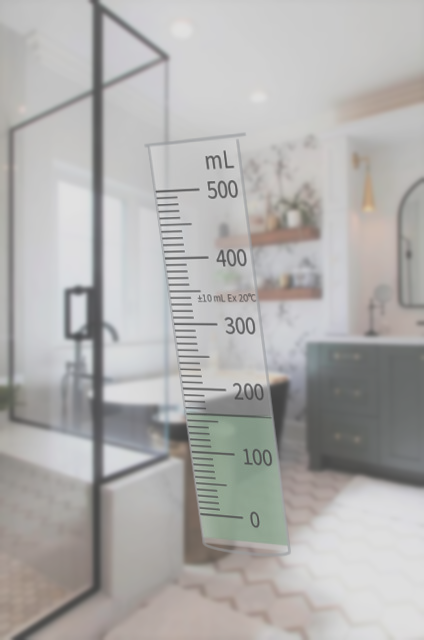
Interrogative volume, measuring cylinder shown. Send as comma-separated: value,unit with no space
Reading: 160,mL
